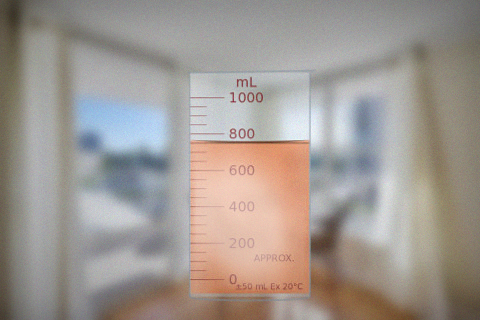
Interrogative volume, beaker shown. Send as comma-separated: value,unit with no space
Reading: 750,mL
